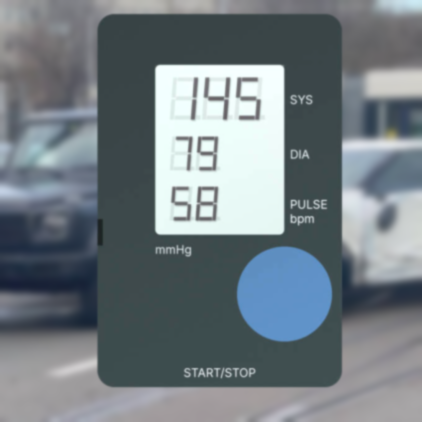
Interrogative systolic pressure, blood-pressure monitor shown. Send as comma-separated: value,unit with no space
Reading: 145,mmHg
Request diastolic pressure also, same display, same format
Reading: 79,mmHg
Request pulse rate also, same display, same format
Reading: 58,bpm
